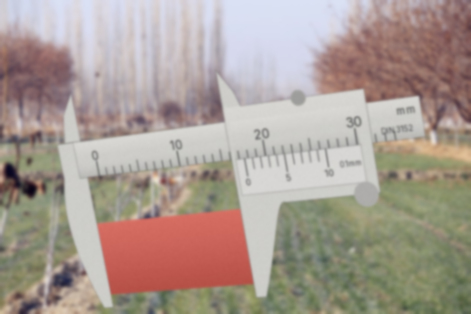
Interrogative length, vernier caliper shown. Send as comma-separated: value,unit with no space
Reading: 17.6,mm
